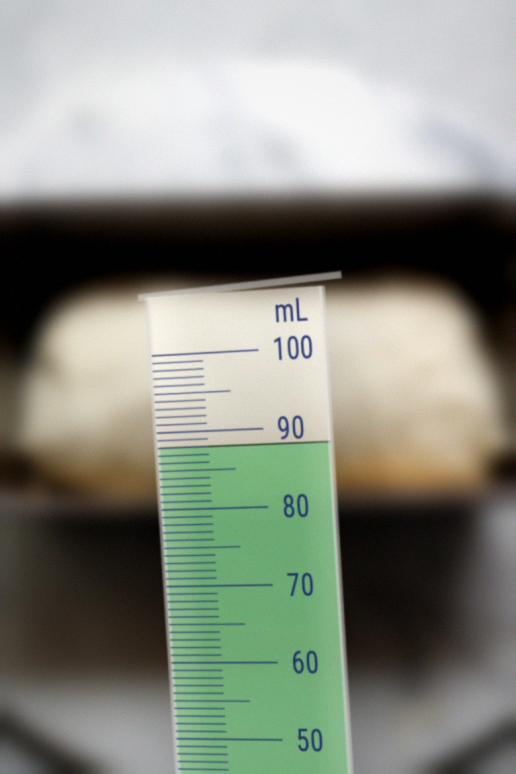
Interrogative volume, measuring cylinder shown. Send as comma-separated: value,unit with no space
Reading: 88,mL
